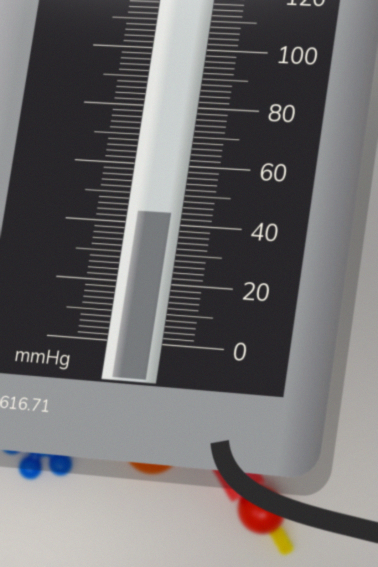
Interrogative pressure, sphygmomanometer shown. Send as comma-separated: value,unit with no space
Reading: 44,mmHg
